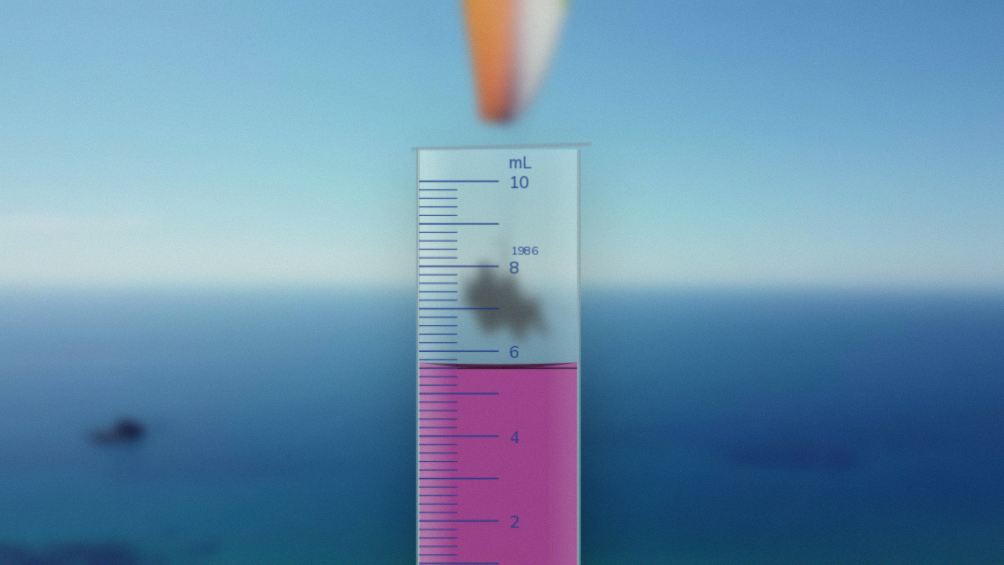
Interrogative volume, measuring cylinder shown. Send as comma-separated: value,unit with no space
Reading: 5.6,mL
